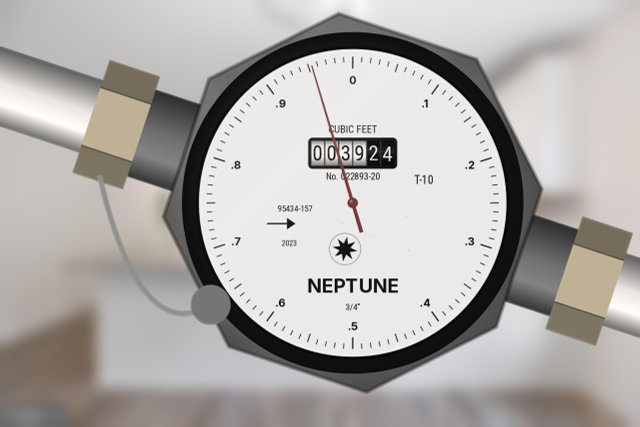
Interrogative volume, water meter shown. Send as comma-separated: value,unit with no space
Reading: 3923.95,ft³
